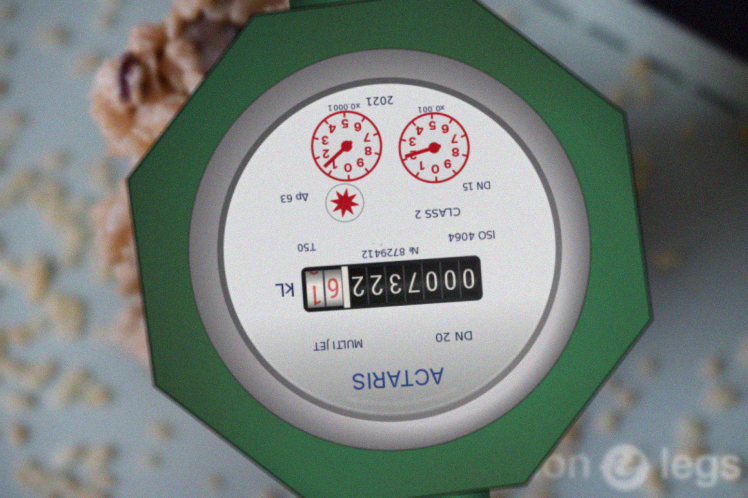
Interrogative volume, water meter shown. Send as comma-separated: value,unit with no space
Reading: 7322.6121,kL
